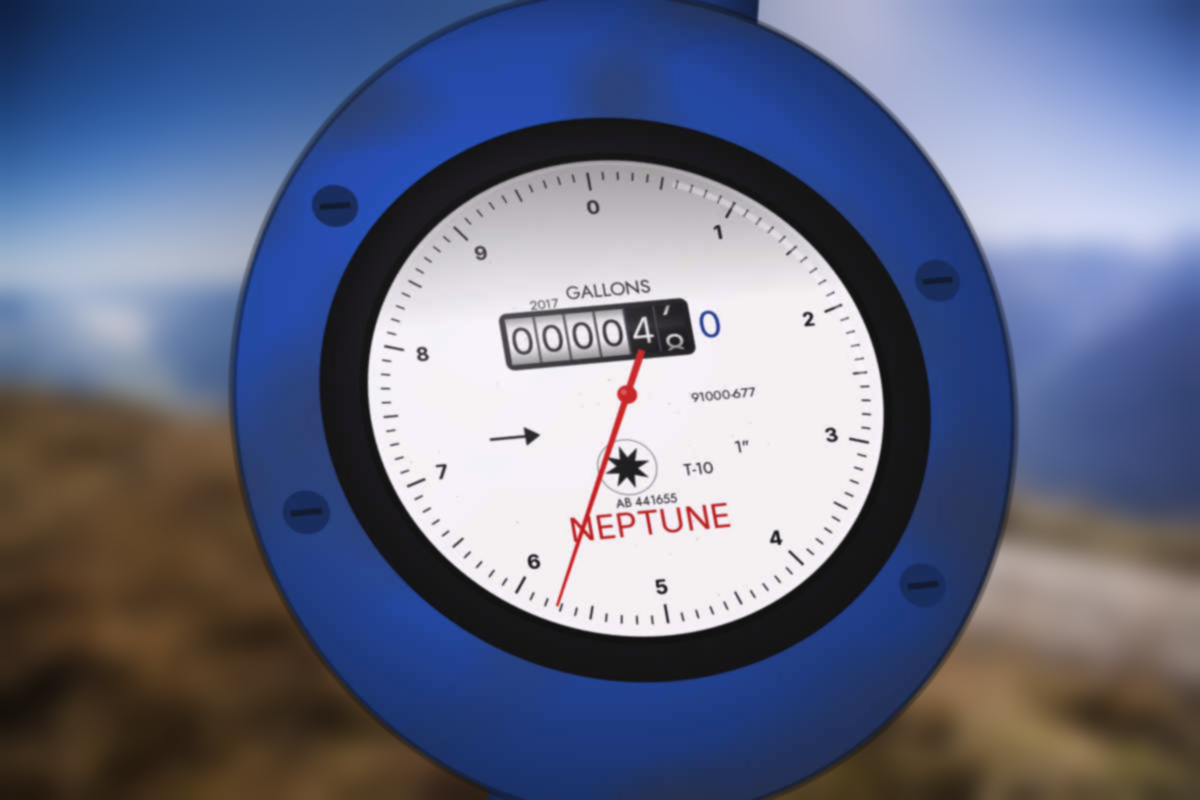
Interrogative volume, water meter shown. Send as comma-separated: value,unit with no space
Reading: 475.7,gal
